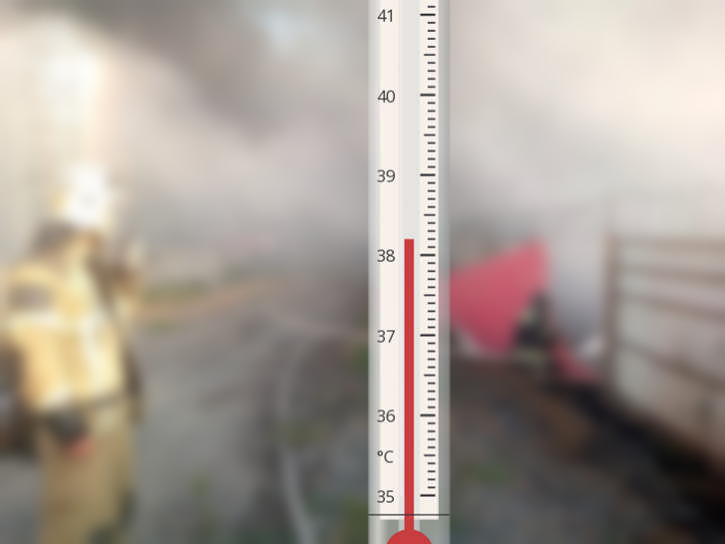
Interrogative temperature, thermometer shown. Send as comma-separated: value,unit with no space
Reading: 38.2,°C
